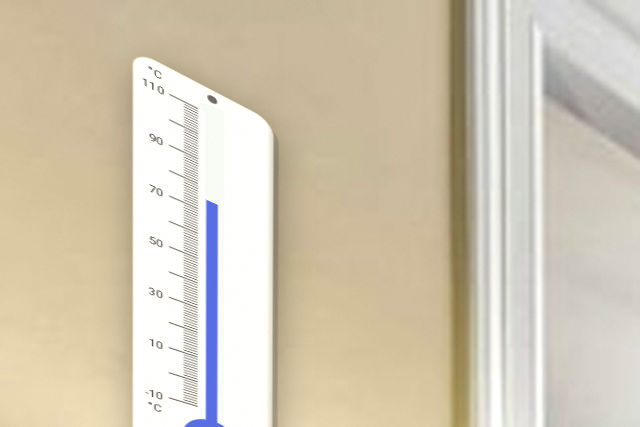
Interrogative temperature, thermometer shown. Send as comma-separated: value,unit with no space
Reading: 75,°C
